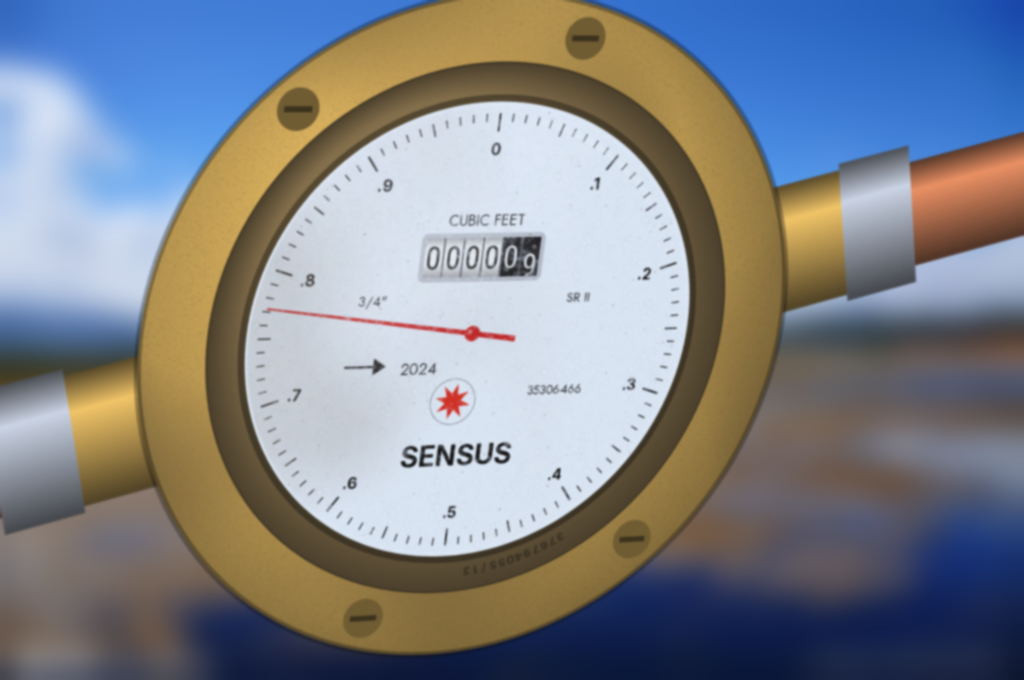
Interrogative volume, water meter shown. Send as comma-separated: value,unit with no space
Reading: 8.77,ft³
